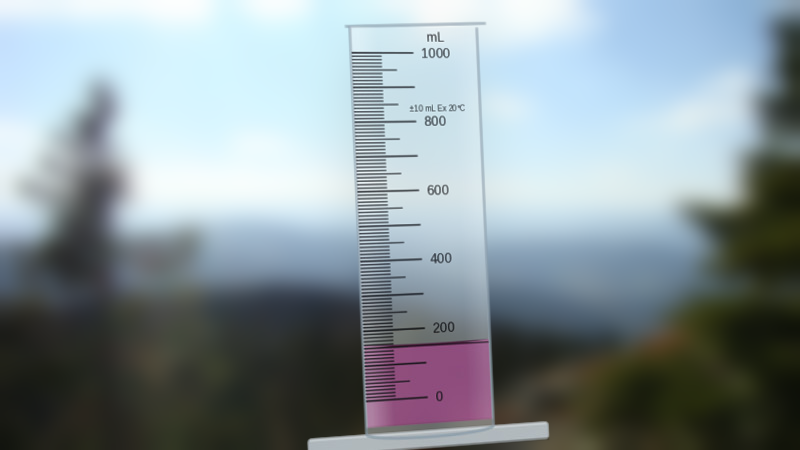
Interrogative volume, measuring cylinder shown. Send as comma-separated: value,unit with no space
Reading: 150,mL
